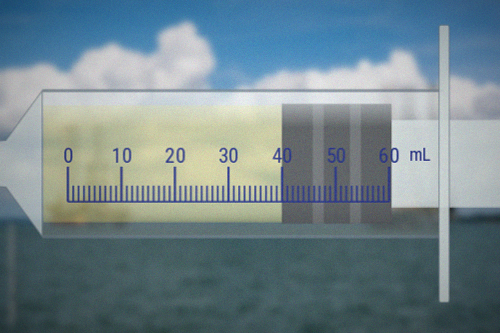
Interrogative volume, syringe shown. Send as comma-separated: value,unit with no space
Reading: 40,mL
